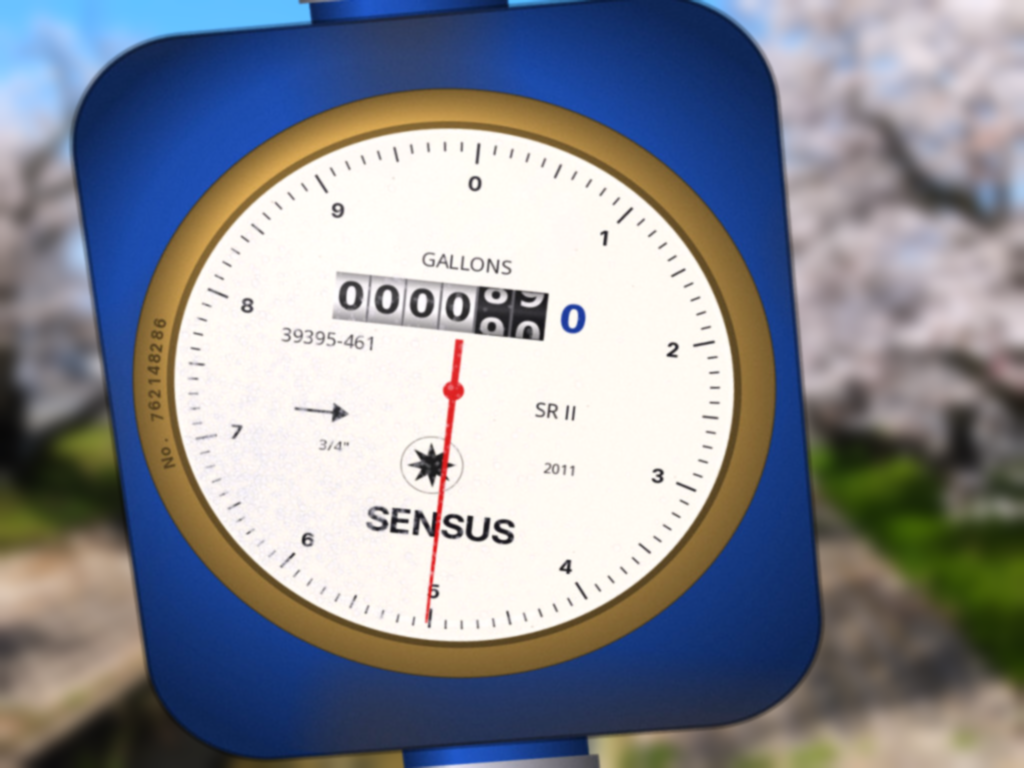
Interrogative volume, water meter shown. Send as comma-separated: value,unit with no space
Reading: 895.0,gal
